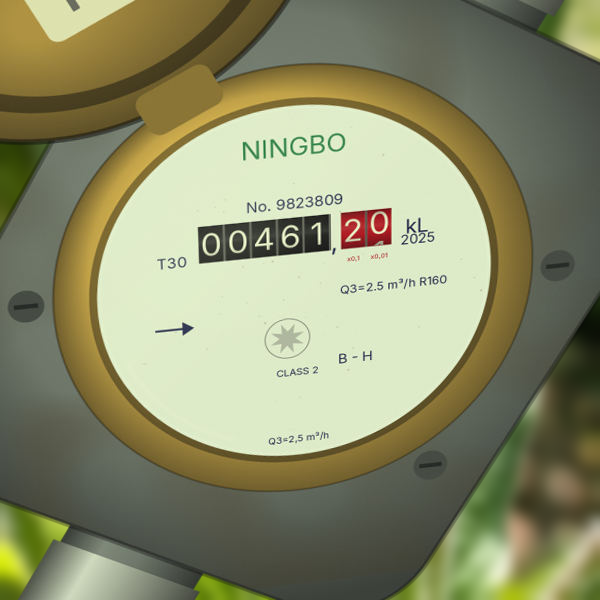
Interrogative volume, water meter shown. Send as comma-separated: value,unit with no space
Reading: 461.20,kL
